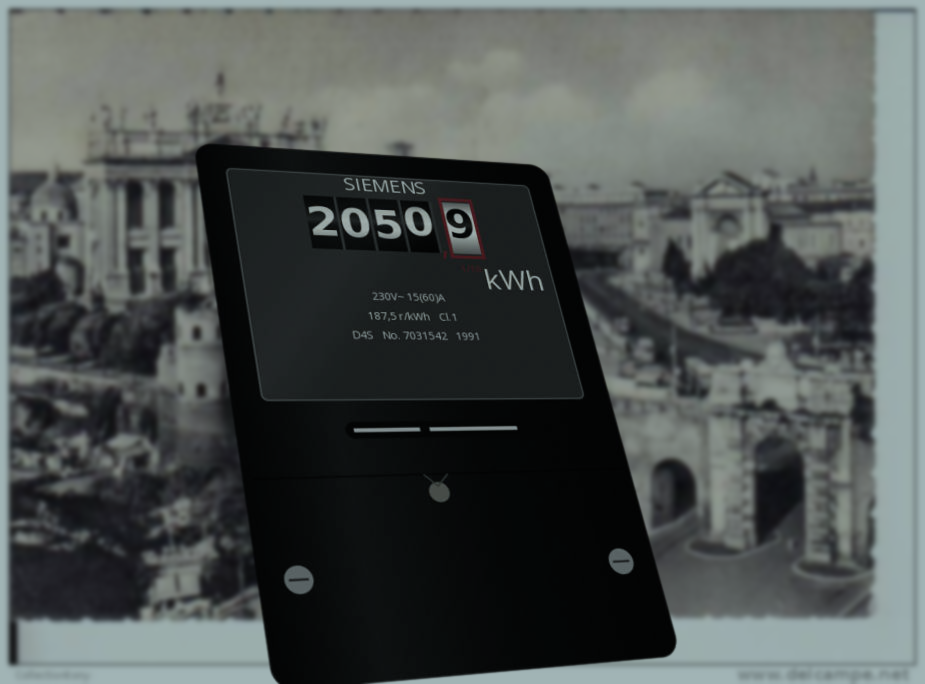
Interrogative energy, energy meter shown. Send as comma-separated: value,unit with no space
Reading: 2050.9,kWh
